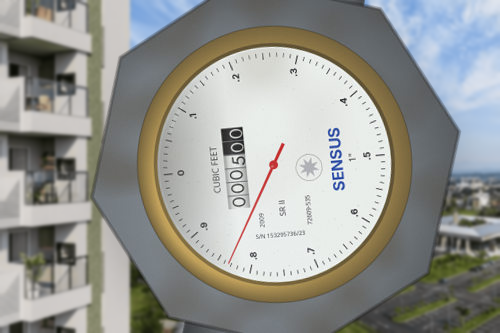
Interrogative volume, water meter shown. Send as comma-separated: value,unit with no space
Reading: 499.83,ft³
